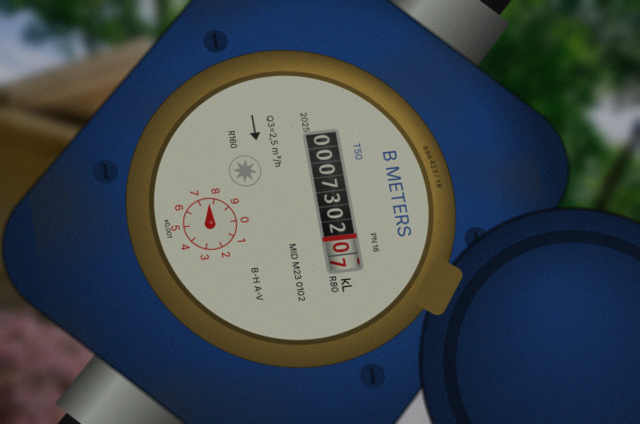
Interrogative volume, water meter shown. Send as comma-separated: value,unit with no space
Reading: 7302.067,kL
